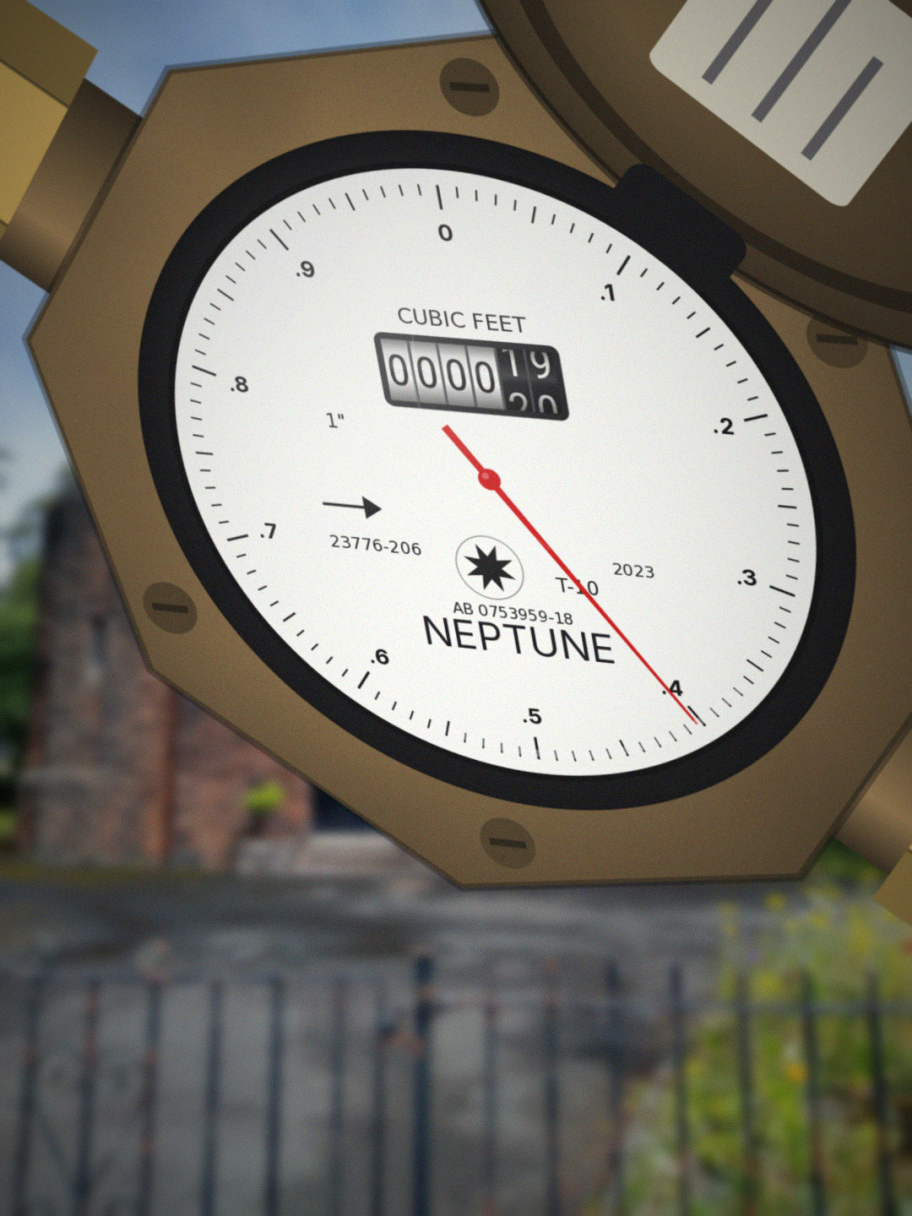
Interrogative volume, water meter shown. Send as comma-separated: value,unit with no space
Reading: 19.40,ft³
